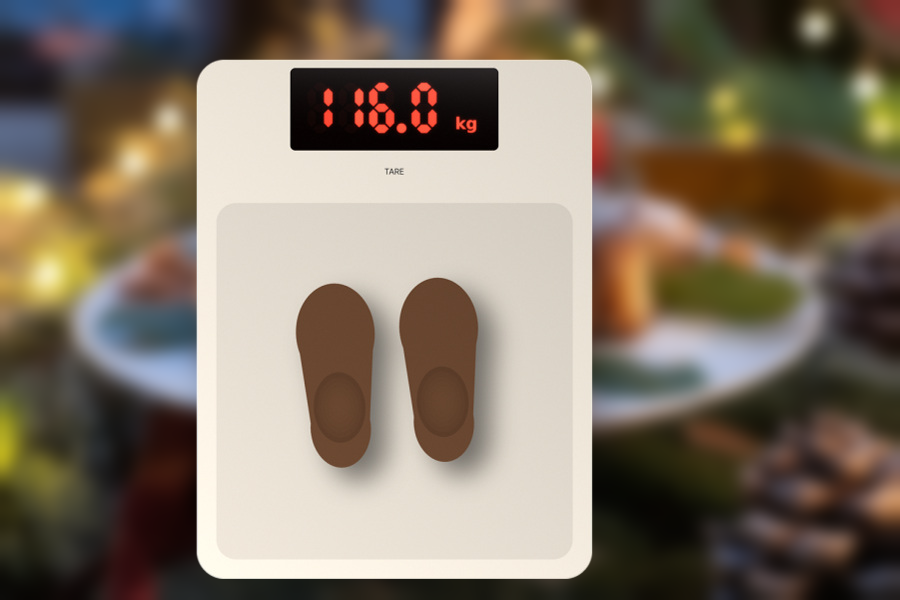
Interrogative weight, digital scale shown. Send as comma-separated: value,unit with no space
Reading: 116.0,kg
